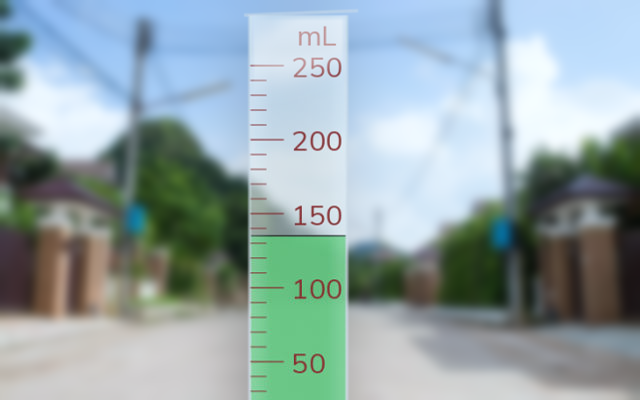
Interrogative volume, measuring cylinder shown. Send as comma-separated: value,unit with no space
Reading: 135,mL
